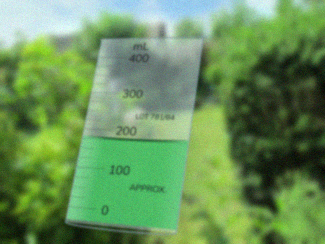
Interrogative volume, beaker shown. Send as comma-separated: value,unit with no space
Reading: 175,mL
